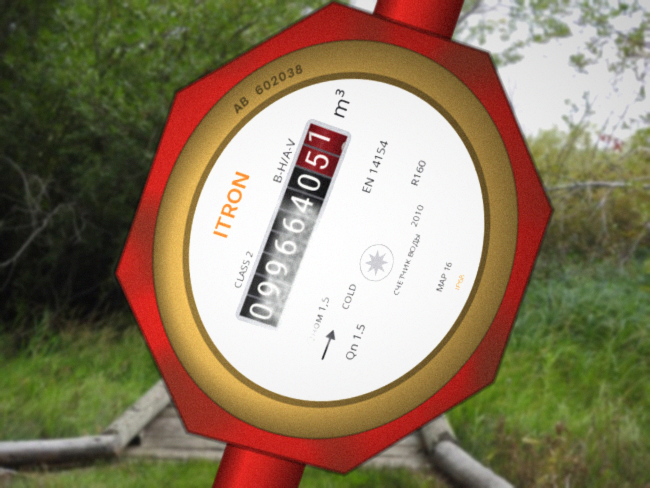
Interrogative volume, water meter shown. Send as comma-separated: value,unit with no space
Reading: 996640.51,m³
